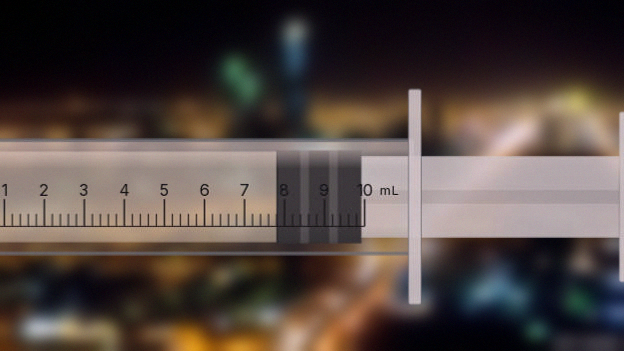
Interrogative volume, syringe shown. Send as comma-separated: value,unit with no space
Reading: 7.8,mL
